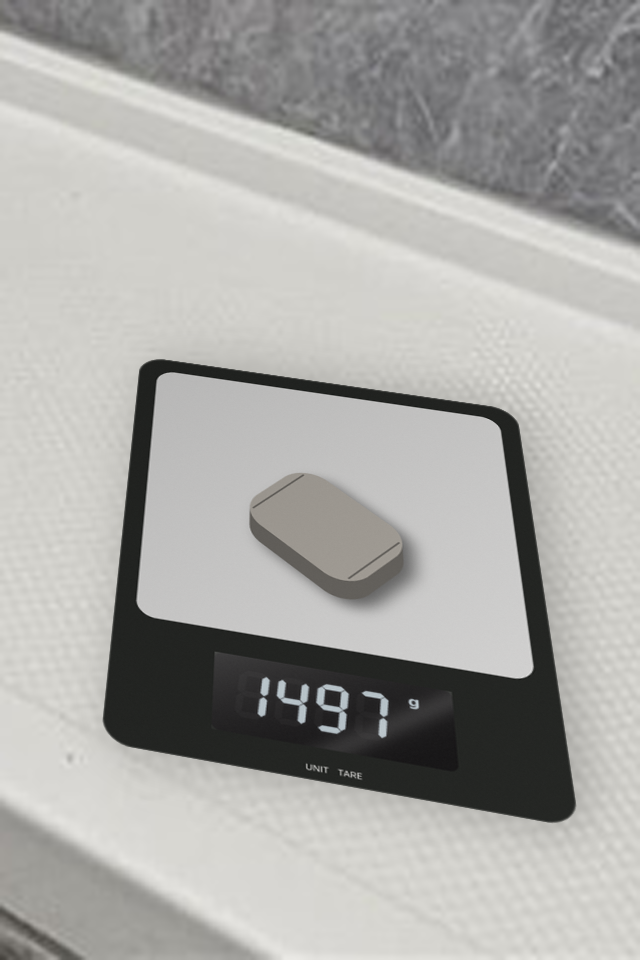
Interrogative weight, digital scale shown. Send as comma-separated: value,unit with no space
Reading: 1497,g
